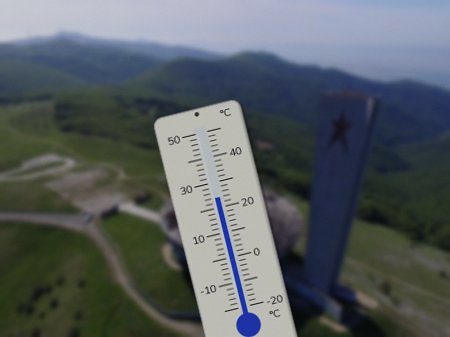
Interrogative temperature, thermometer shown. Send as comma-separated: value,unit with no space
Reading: 24,°C
